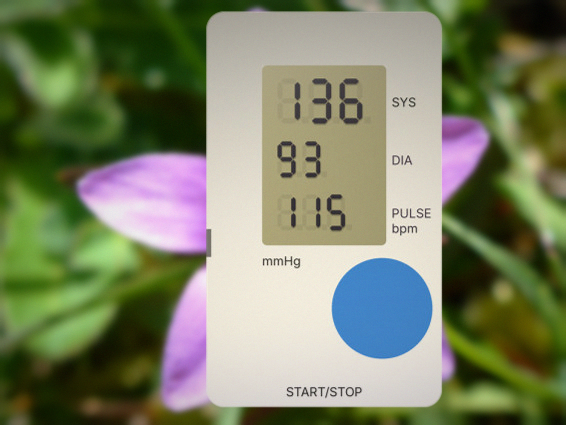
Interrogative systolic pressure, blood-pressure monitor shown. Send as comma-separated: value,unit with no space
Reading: 136,mmHg
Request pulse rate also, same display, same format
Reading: 115,bpm
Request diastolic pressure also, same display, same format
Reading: 93,mmHg
